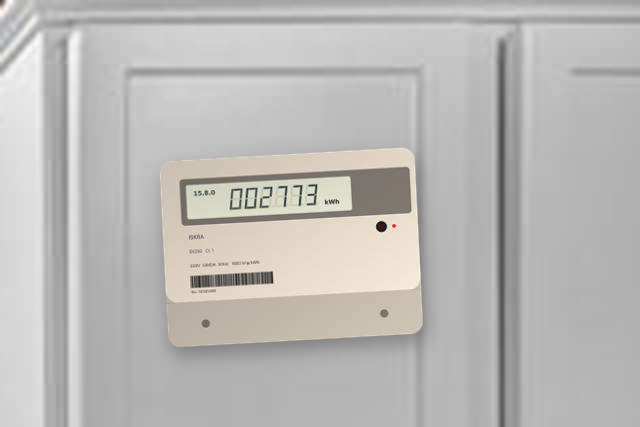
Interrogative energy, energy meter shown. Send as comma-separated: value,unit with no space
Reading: 2773,kWh
